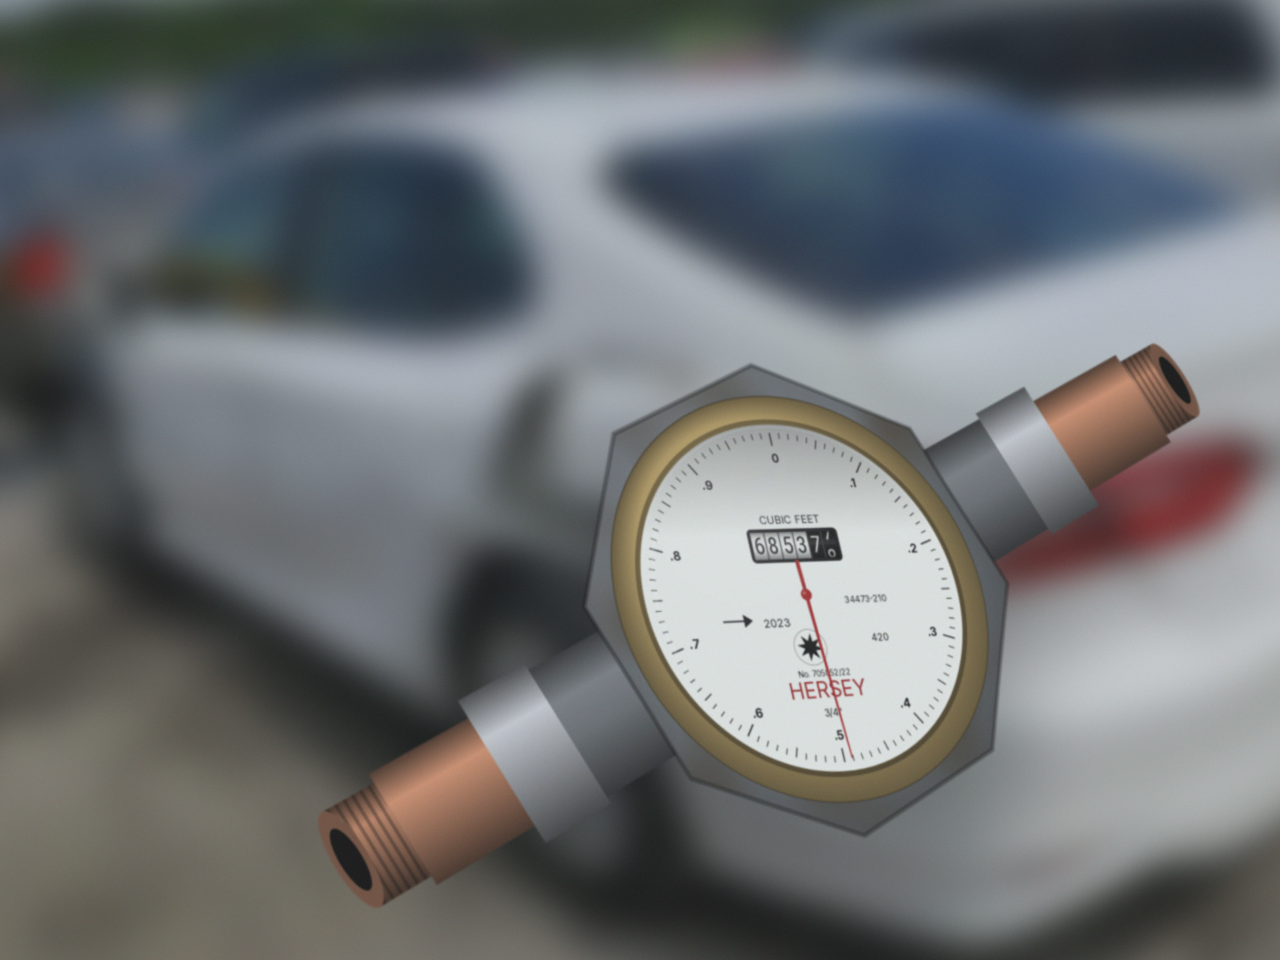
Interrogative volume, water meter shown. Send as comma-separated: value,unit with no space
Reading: 685377.49,ft³
